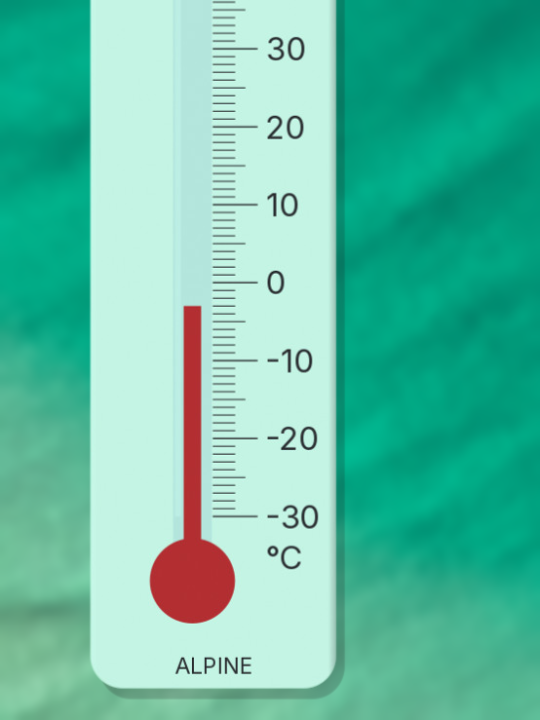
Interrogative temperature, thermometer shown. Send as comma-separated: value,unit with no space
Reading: -3,°C
